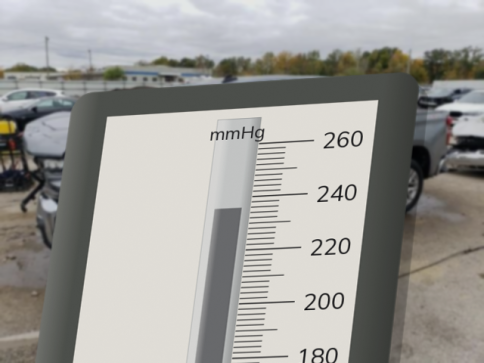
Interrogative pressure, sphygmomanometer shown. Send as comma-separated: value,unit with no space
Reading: 236,mmHg
